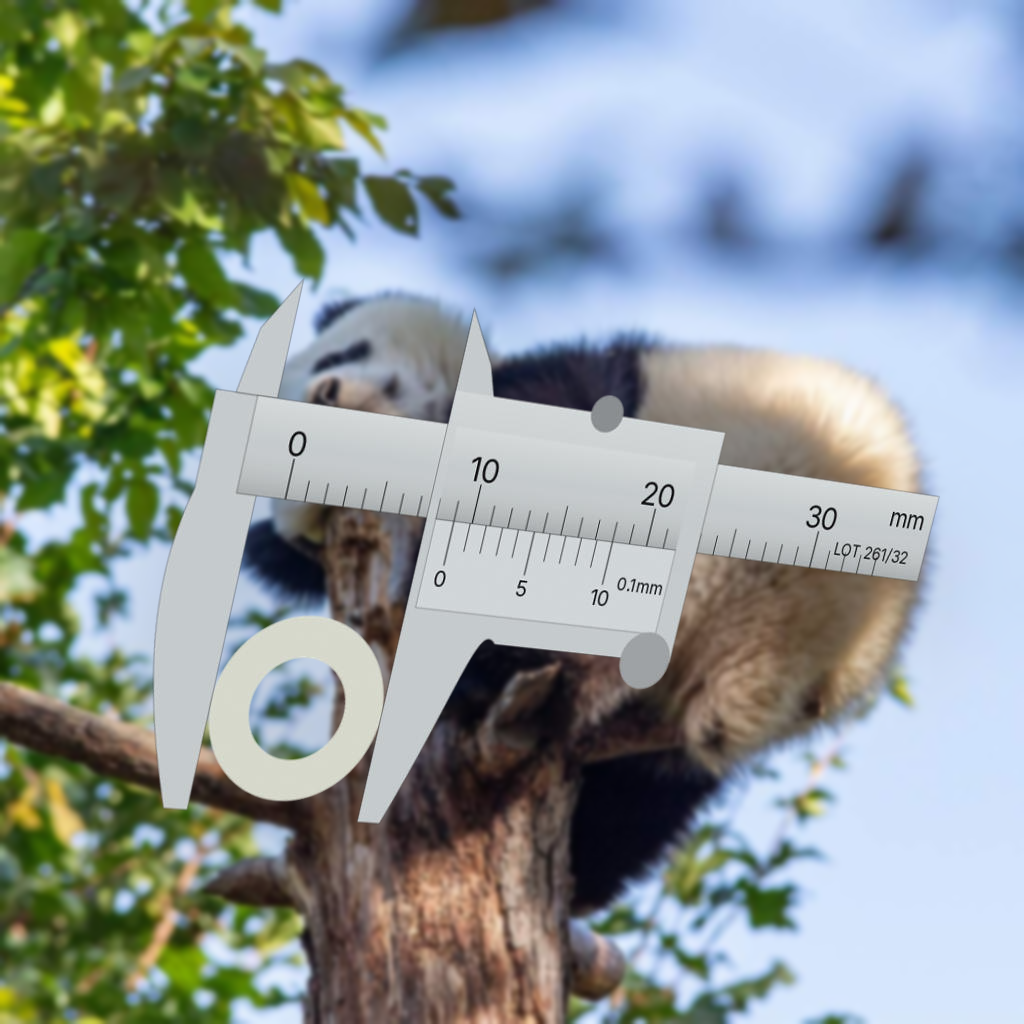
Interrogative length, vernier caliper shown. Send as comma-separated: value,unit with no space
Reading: 9.0,mm
